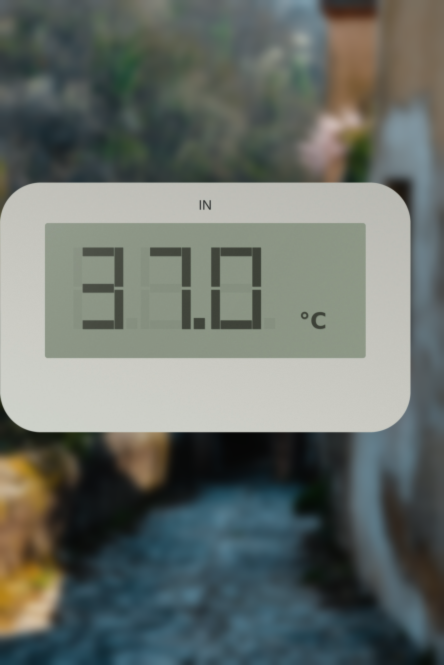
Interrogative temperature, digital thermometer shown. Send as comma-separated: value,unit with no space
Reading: 37.0,°C
